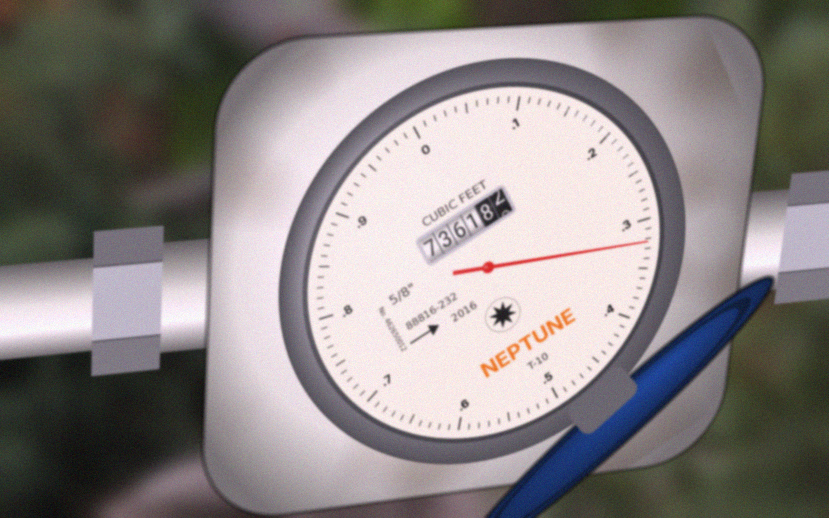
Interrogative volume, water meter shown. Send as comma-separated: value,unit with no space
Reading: 736182.32,ft³
